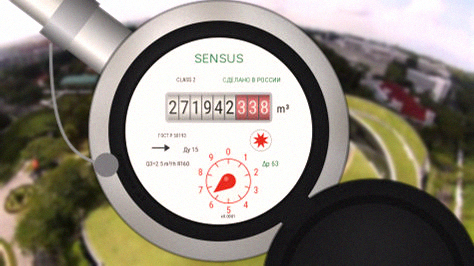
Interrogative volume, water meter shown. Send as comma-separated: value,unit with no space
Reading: 271942.3386,m³
